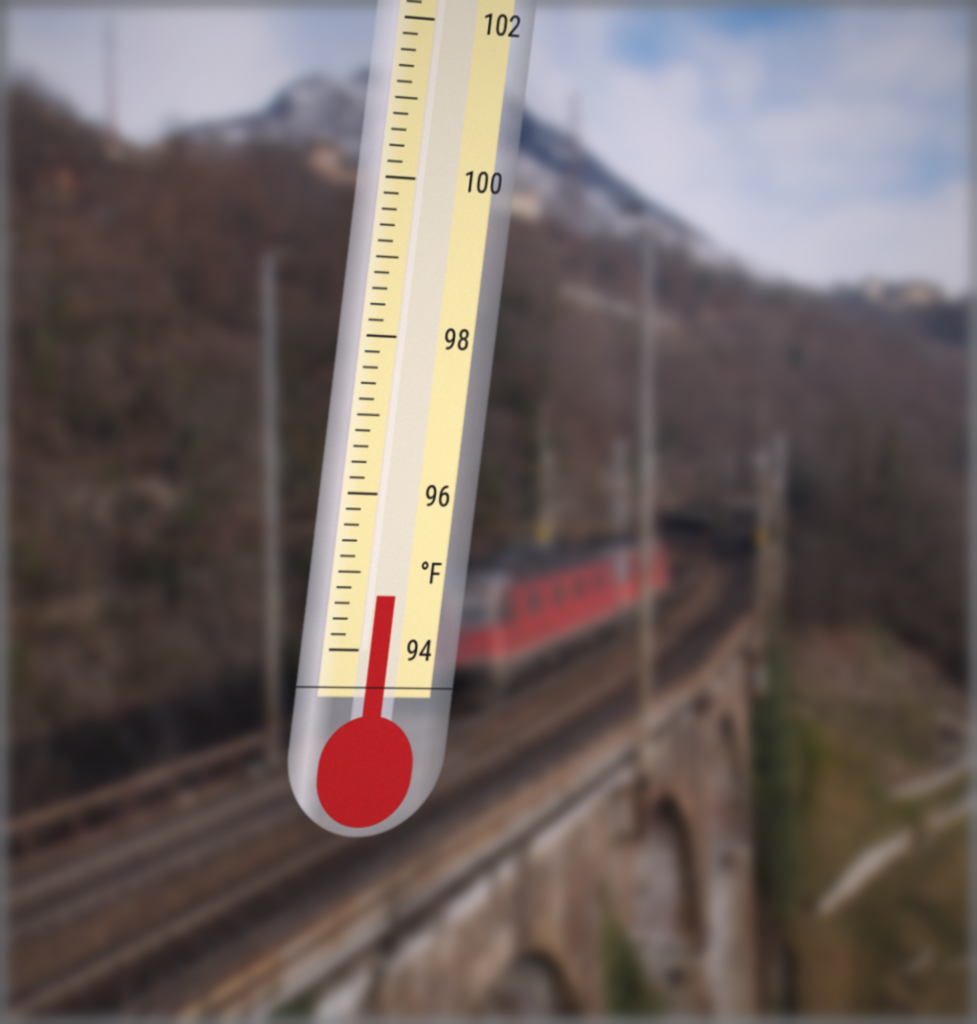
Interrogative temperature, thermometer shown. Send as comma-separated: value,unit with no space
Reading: 94.7,°F
